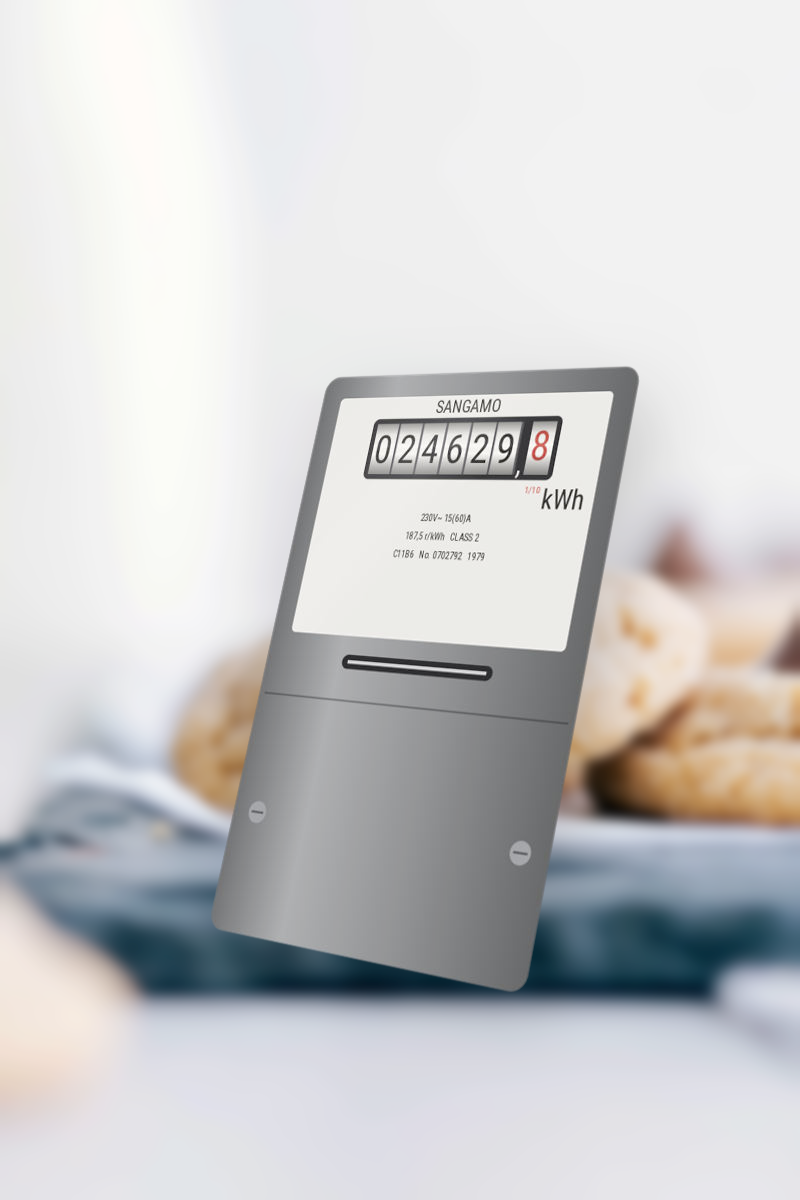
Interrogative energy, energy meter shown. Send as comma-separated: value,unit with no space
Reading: 24629.8,kWh
